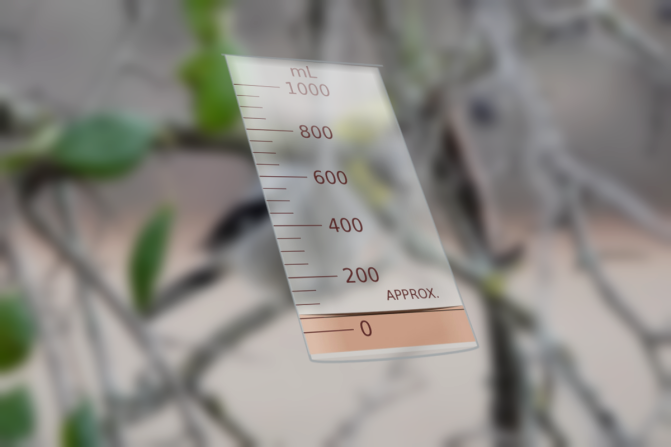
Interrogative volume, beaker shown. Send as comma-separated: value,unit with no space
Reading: 50,mL
